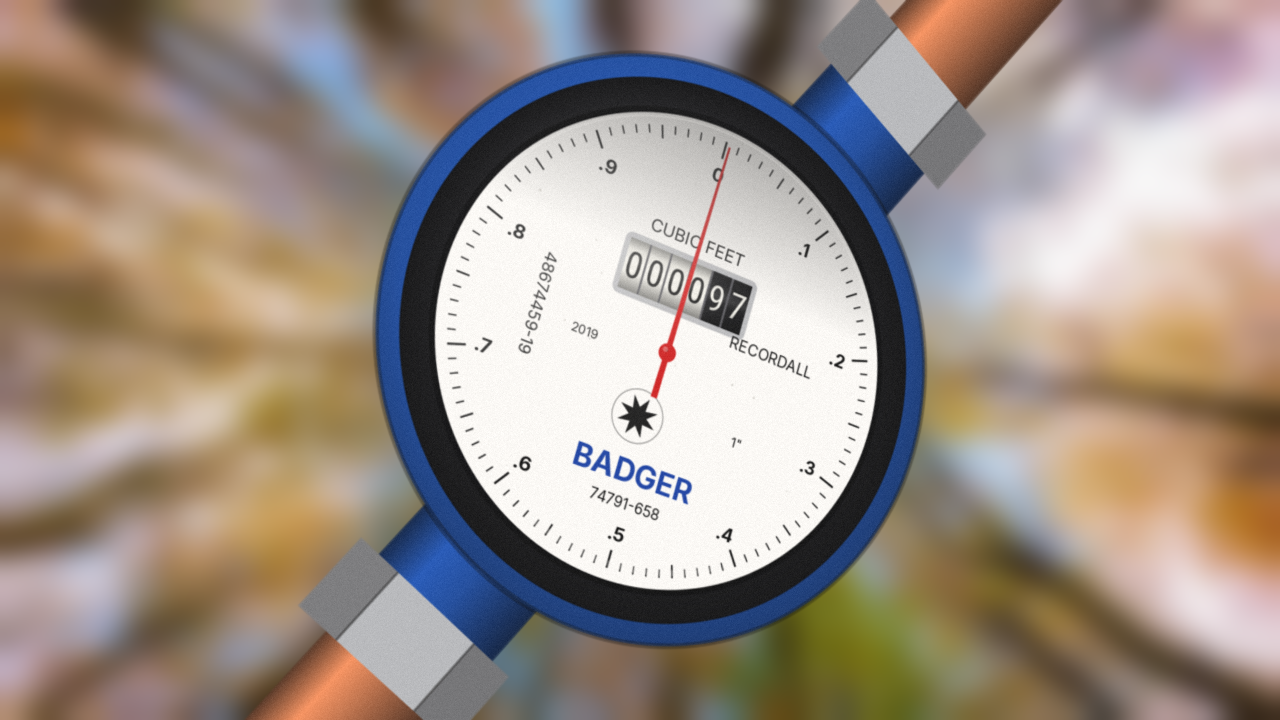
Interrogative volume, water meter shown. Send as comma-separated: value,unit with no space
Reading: 97.00,ft³
